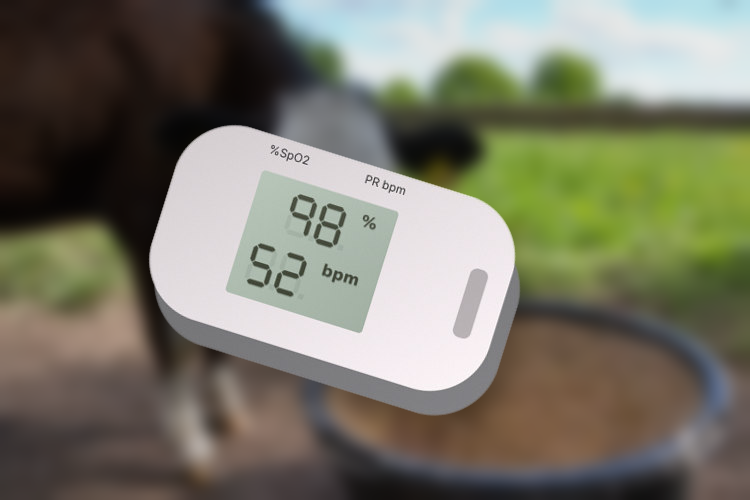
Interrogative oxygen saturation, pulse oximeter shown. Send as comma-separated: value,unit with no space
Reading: 98,%
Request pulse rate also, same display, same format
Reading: 52,bpm
